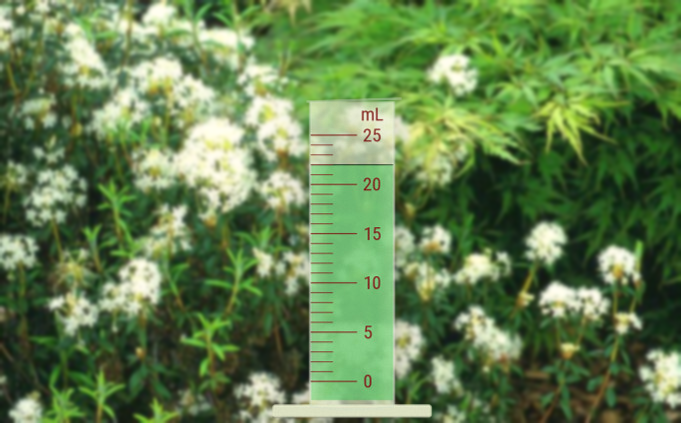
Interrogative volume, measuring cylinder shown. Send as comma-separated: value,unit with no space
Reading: 22,mL
